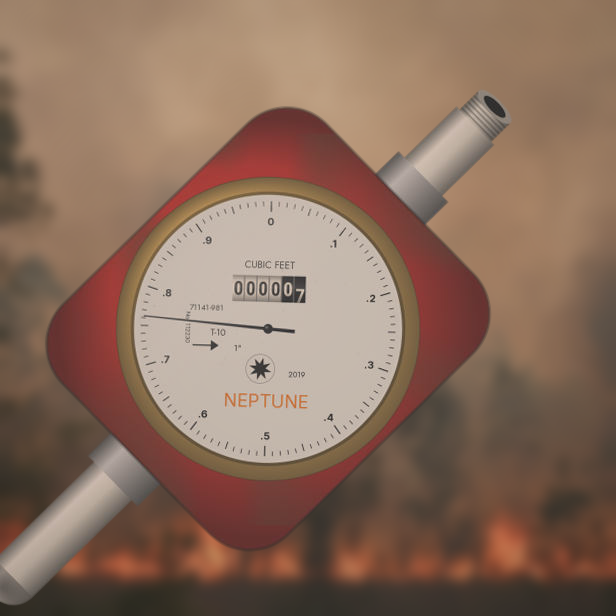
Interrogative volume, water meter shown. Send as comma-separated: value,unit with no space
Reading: 6.76,ft³
